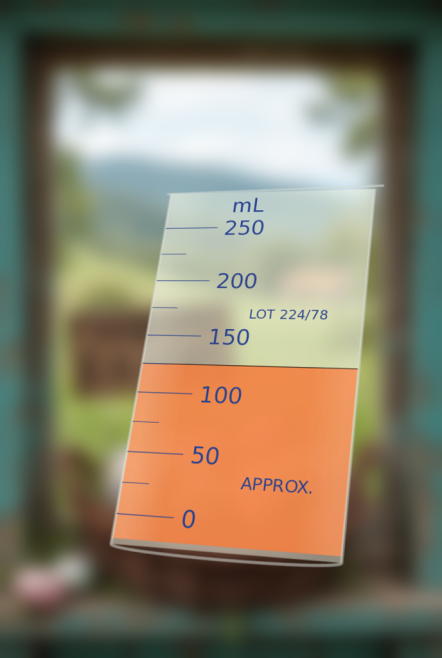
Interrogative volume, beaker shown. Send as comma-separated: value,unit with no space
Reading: 125,mL
